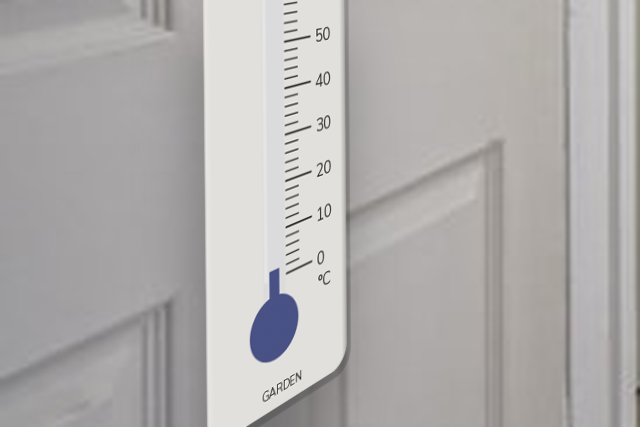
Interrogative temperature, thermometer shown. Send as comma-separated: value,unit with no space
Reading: 2,°C
